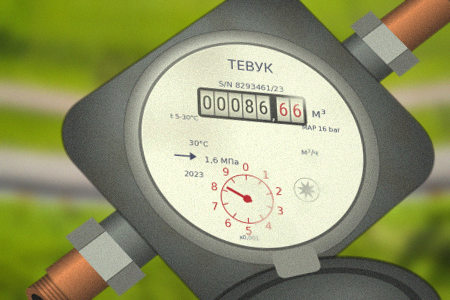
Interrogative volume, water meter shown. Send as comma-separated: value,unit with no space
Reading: 86.668,m³
